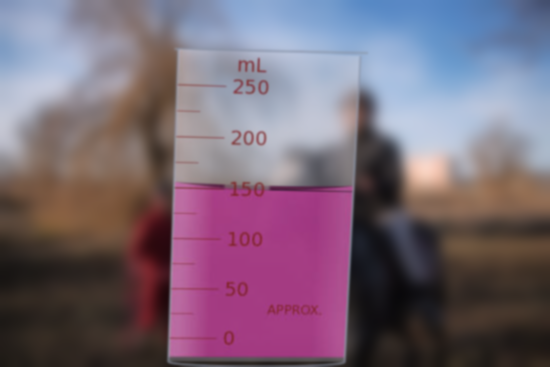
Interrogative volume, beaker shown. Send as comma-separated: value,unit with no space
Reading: 150,mL
